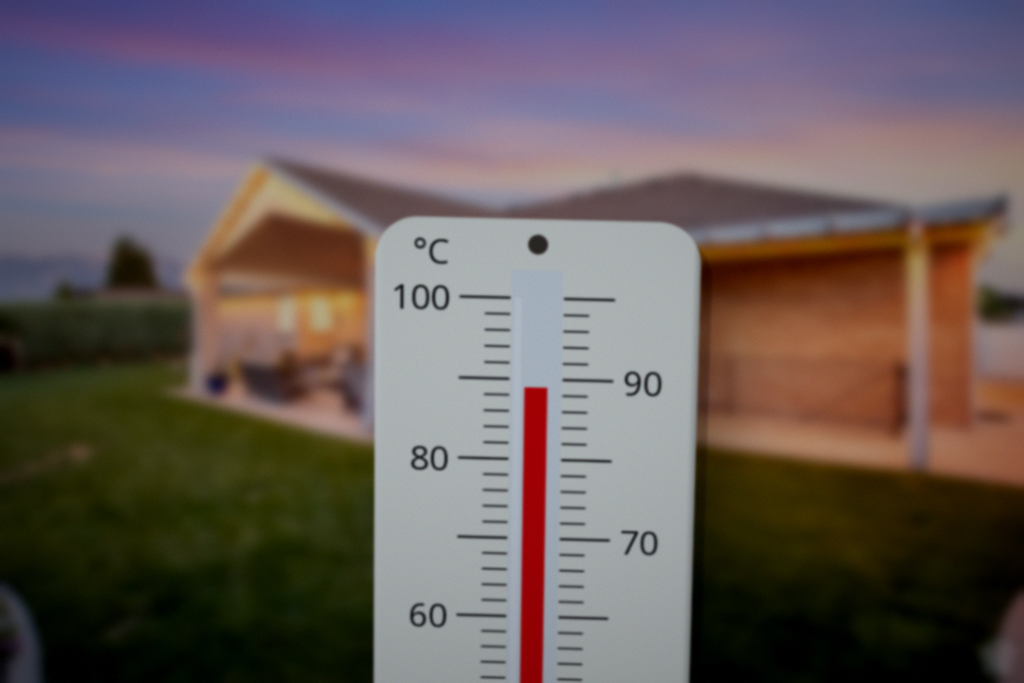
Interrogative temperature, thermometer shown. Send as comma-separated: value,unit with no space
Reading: 89,°C
